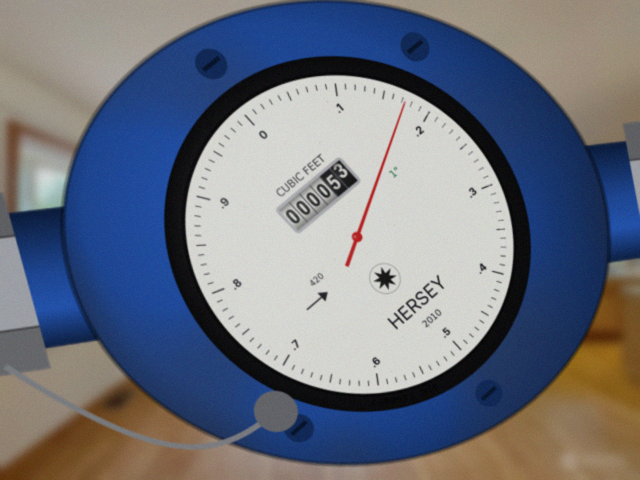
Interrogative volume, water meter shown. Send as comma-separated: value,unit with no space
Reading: 53.17,ft³
